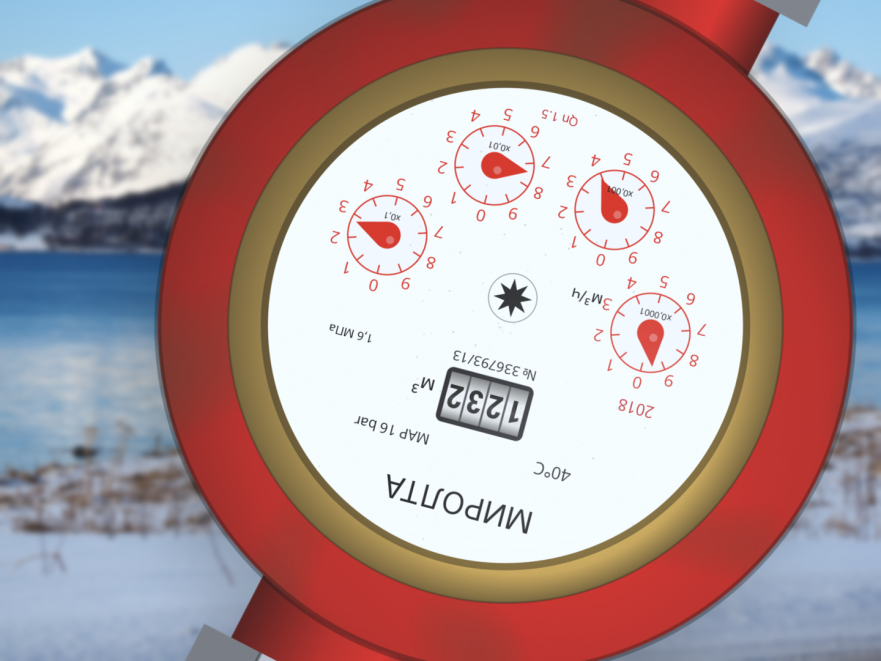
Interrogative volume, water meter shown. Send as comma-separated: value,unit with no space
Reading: 1232.2739,m³
